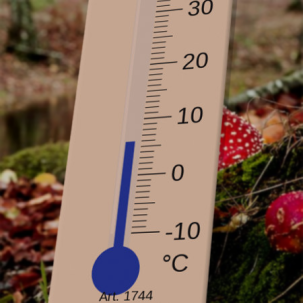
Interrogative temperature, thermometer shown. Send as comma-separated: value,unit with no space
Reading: 6,°C
